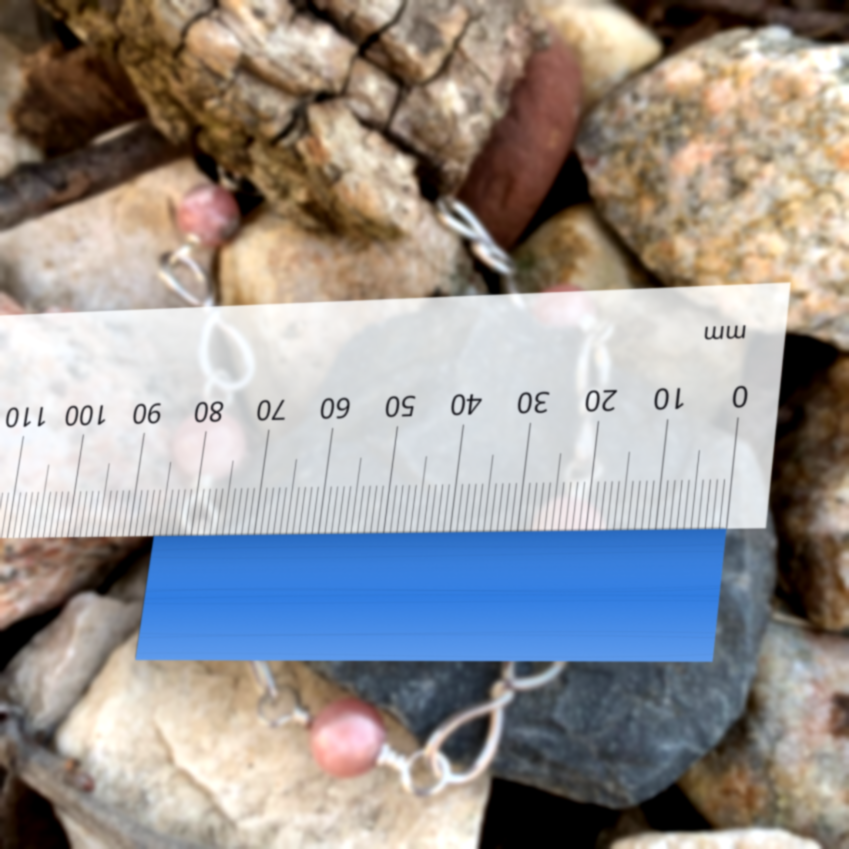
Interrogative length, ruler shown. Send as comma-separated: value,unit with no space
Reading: 86,mm
